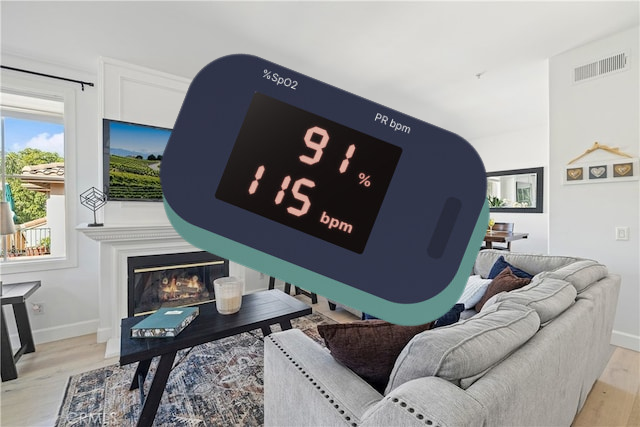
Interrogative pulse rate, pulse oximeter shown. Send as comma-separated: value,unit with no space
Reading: 115,bpm
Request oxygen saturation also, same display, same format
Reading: 91,%
